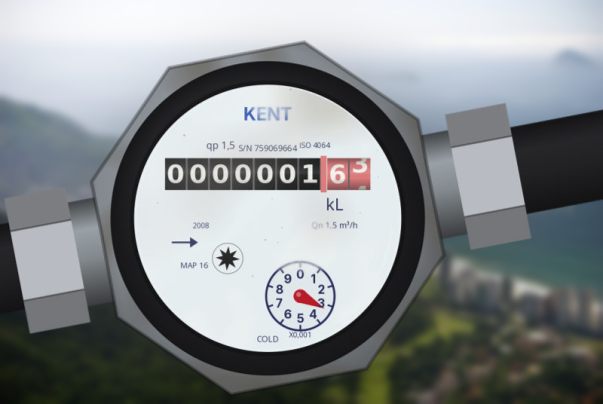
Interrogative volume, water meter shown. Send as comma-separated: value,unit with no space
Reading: 1.633,kL
